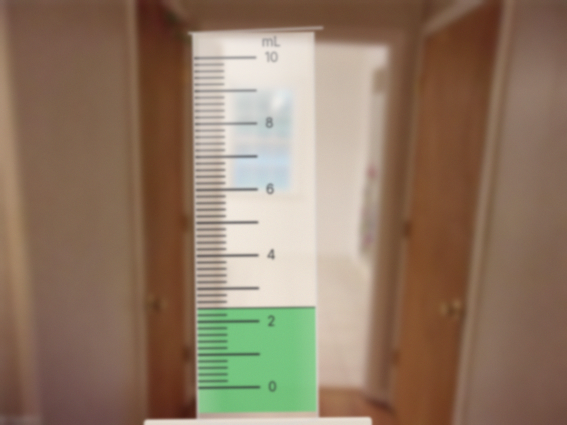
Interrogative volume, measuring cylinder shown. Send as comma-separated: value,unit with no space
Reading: 2.4,mL
